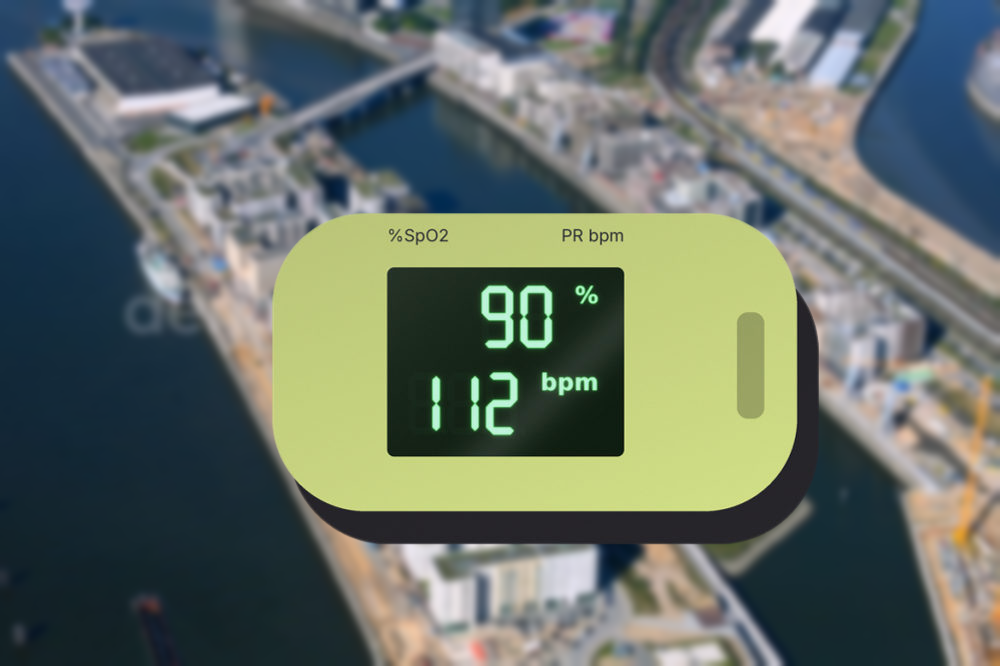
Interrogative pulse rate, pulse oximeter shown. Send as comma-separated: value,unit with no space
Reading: 112,bpm
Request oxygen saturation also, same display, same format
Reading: 90,%
